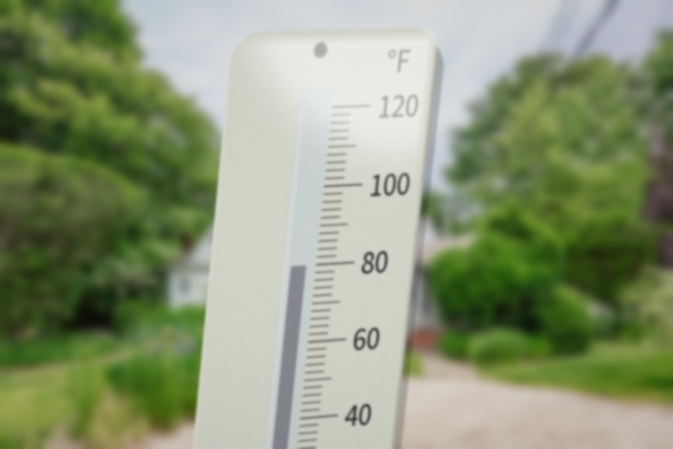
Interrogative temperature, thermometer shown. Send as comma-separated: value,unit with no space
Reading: 80,°F
